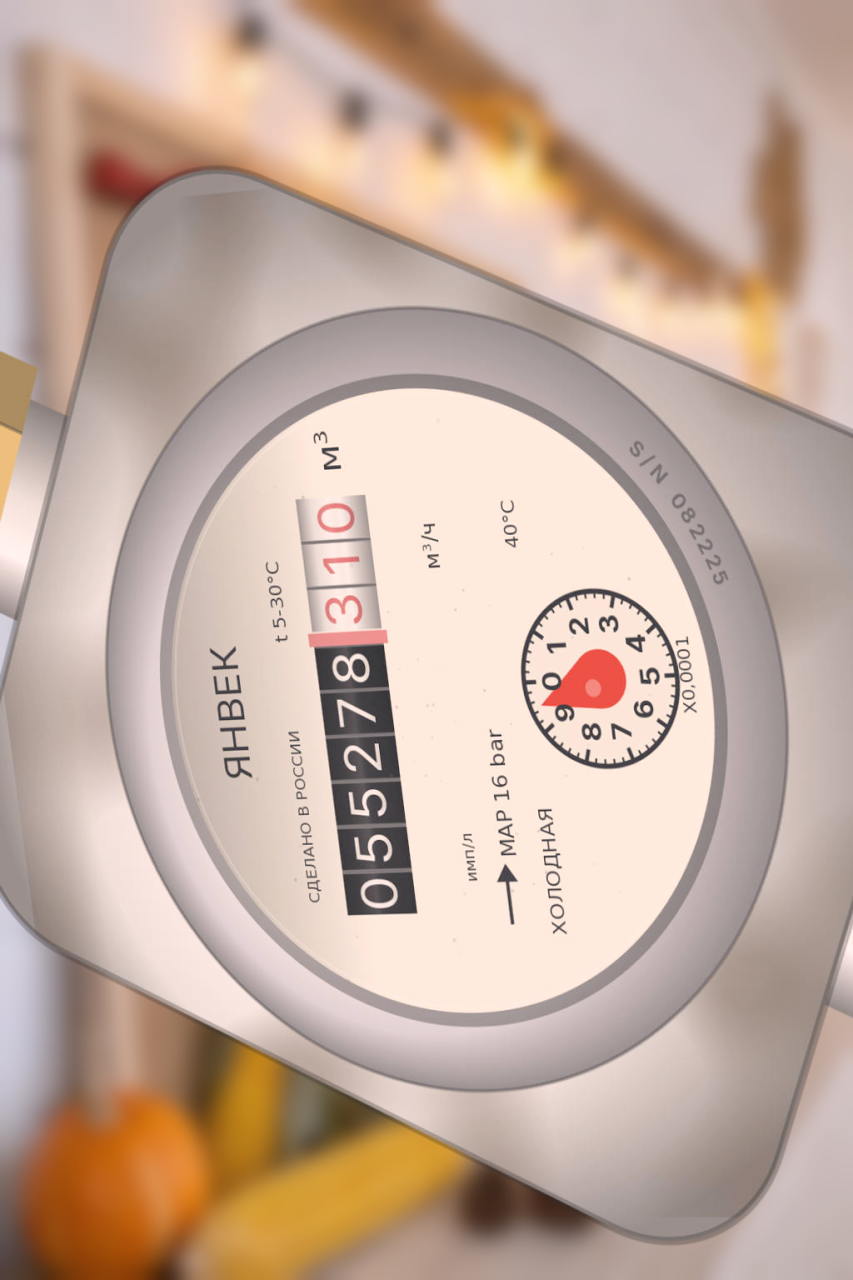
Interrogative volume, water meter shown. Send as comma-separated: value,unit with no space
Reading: 55278.3099,m³
